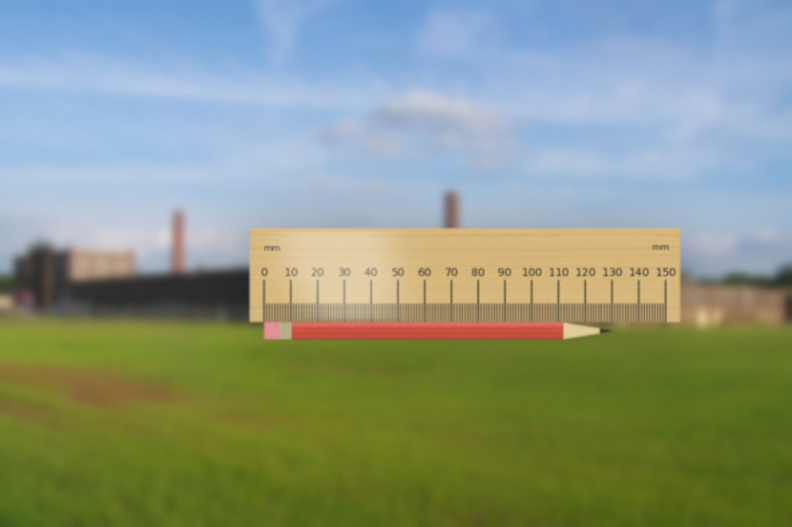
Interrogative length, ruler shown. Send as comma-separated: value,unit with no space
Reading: 130,mm
